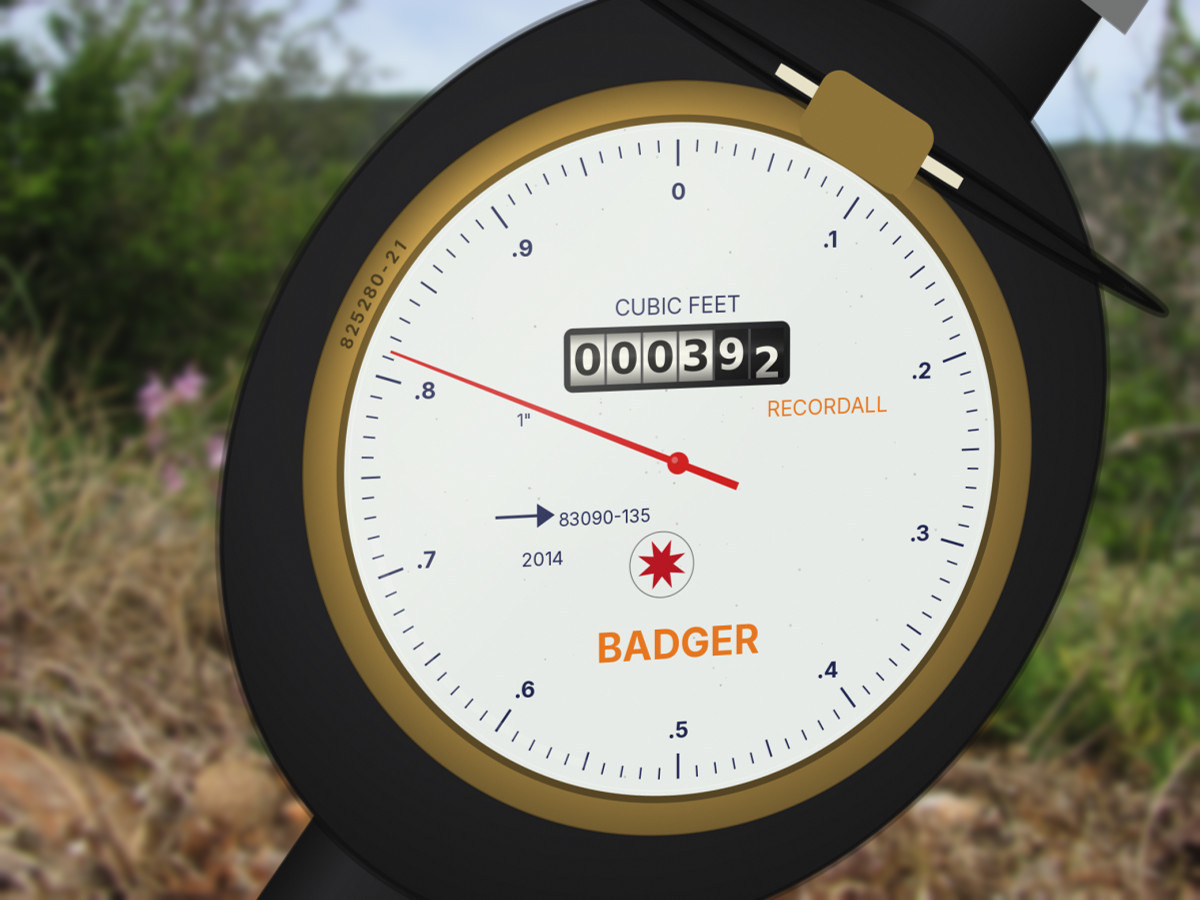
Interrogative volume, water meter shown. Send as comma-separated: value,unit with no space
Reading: 391.81,ft³
